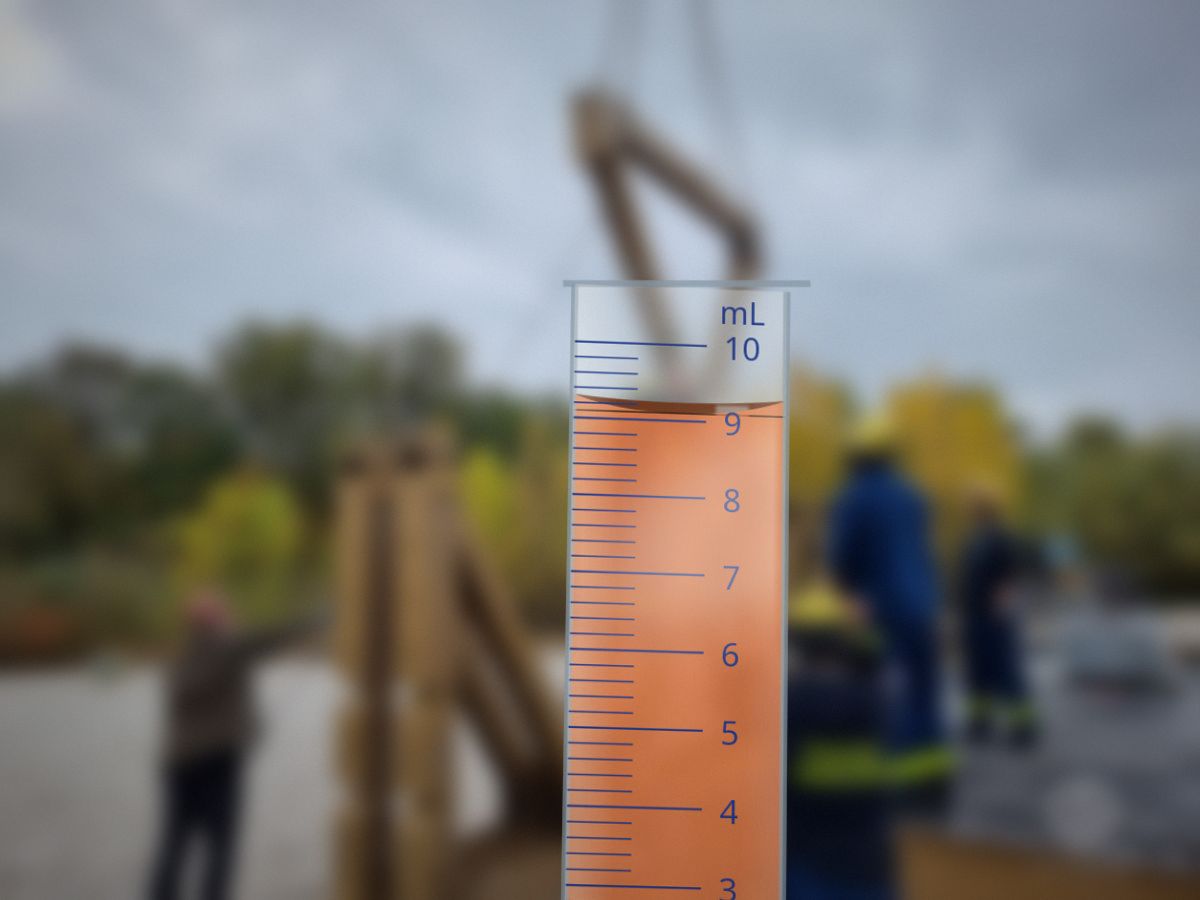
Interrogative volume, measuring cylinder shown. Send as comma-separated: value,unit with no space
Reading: 9.1,mL
